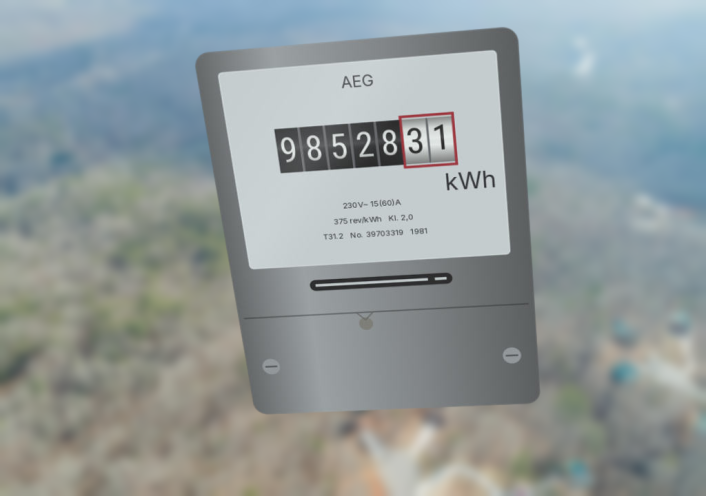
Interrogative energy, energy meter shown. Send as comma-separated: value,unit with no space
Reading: 98528.31,kWh
